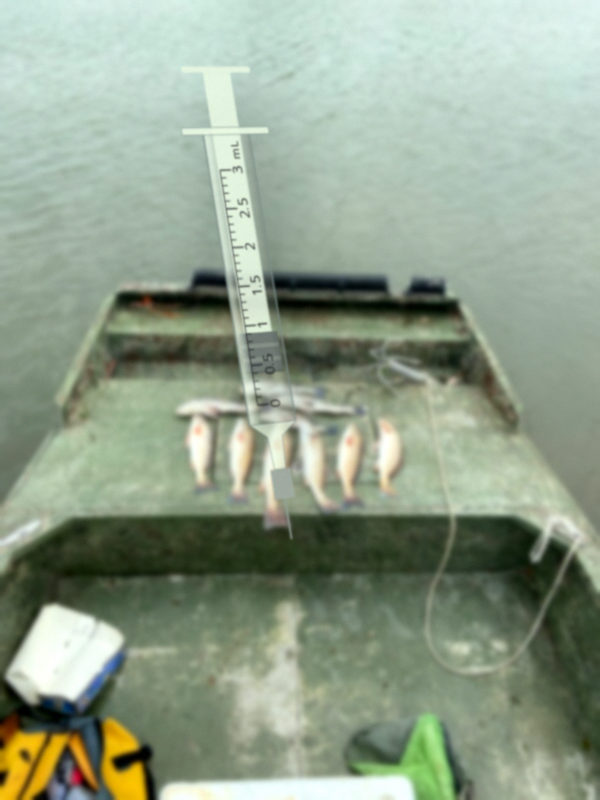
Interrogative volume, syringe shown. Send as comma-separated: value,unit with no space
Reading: 0.4,mL
